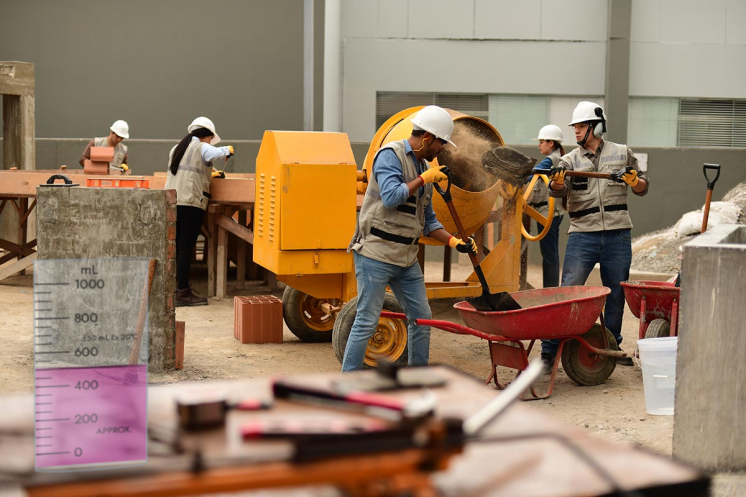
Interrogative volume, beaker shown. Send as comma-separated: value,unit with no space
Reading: 500,mL
